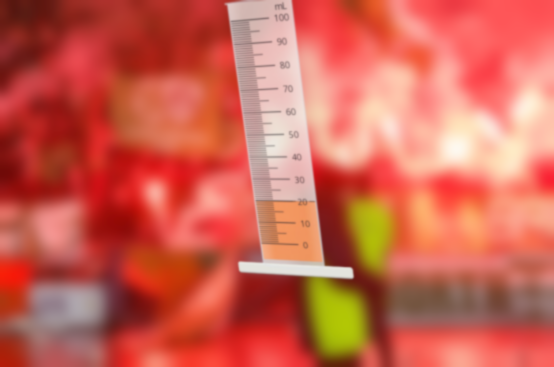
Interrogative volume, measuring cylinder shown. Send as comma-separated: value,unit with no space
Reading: 20,mL
